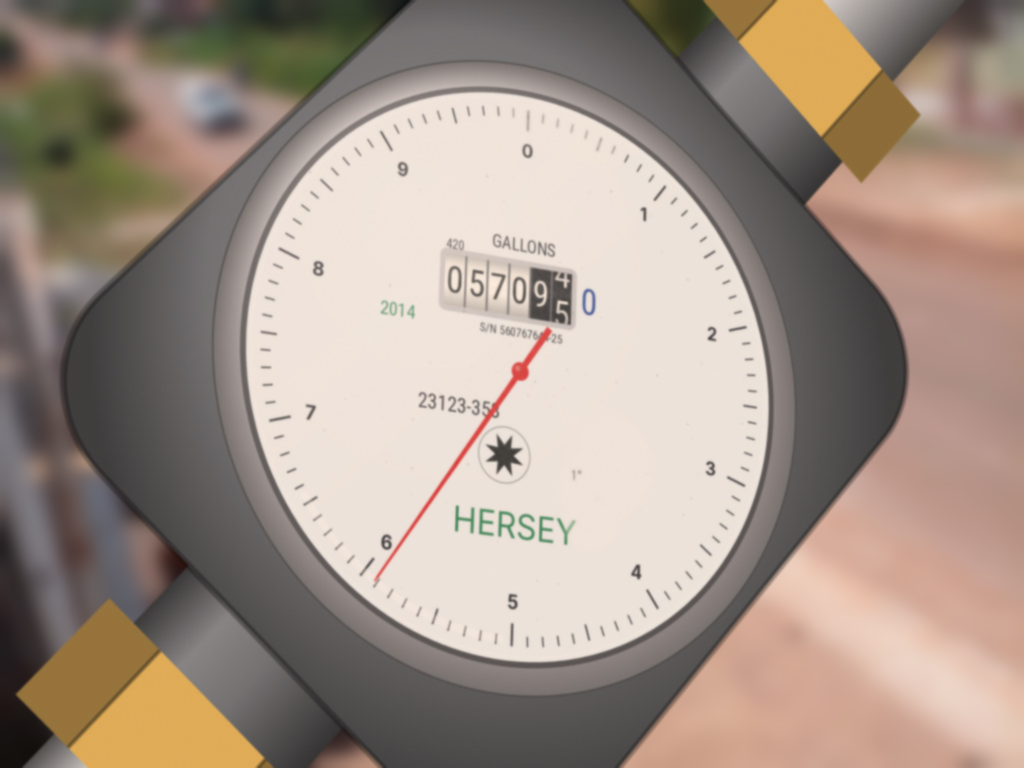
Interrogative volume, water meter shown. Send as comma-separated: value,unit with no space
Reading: 570945.9,gal
